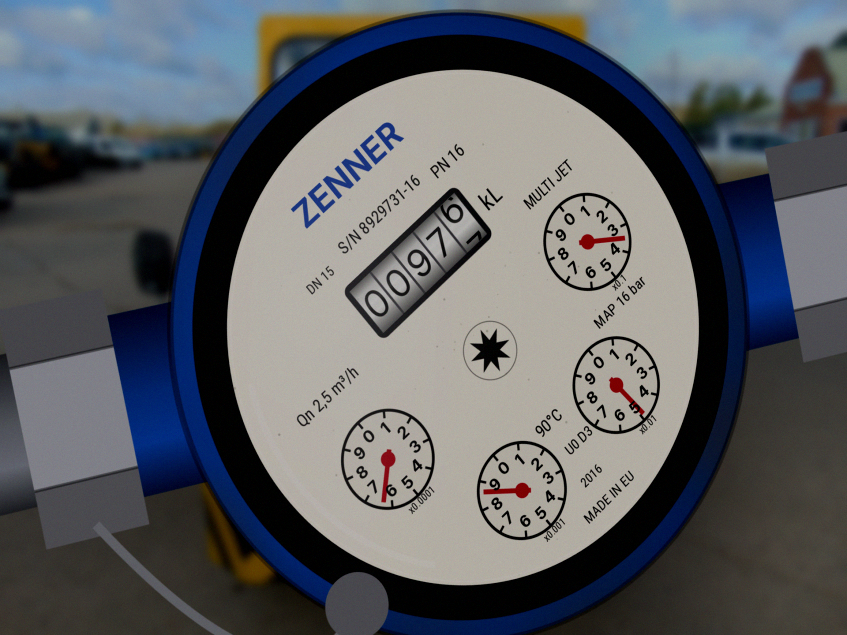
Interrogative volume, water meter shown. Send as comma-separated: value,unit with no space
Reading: 976.3486,kL
